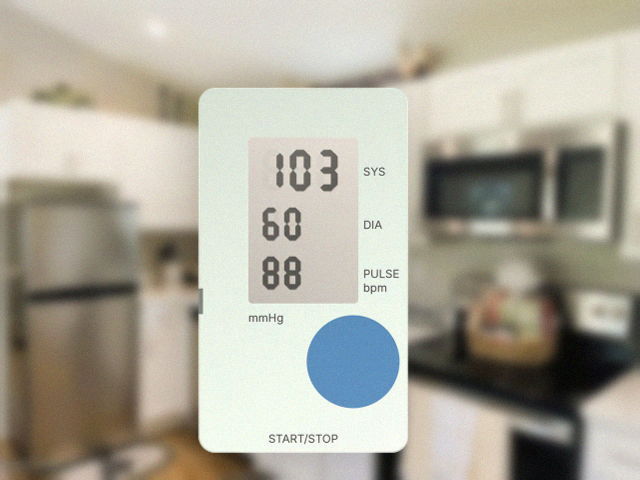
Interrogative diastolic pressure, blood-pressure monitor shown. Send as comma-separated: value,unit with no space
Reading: 60,mmHg
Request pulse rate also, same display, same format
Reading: 88,bpm
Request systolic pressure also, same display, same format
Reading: 103,mmHg
